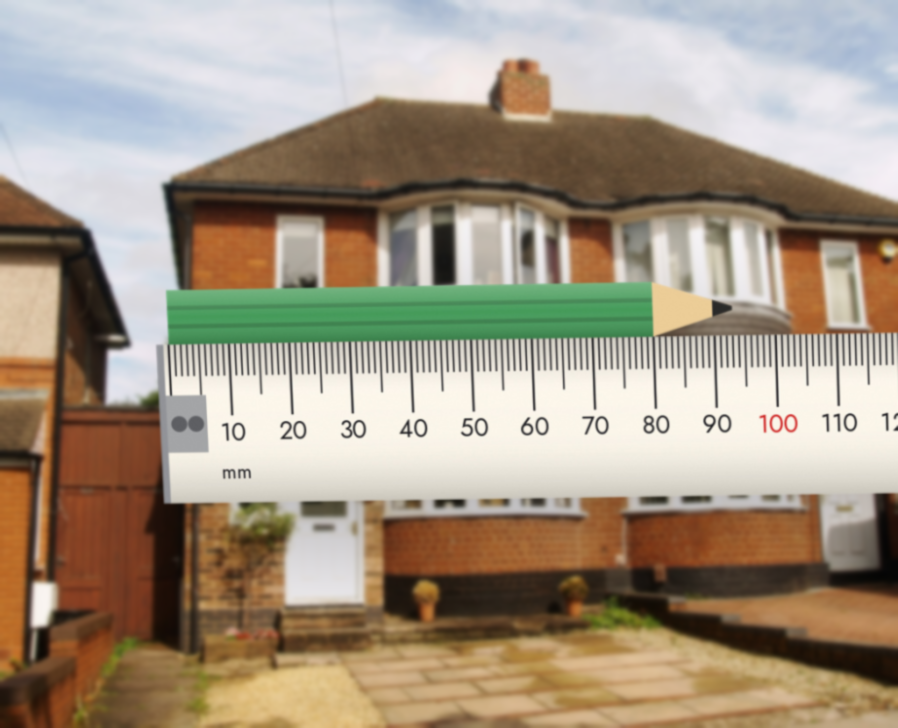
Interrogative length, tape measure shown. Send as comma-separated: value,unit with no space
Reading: 93,mm
